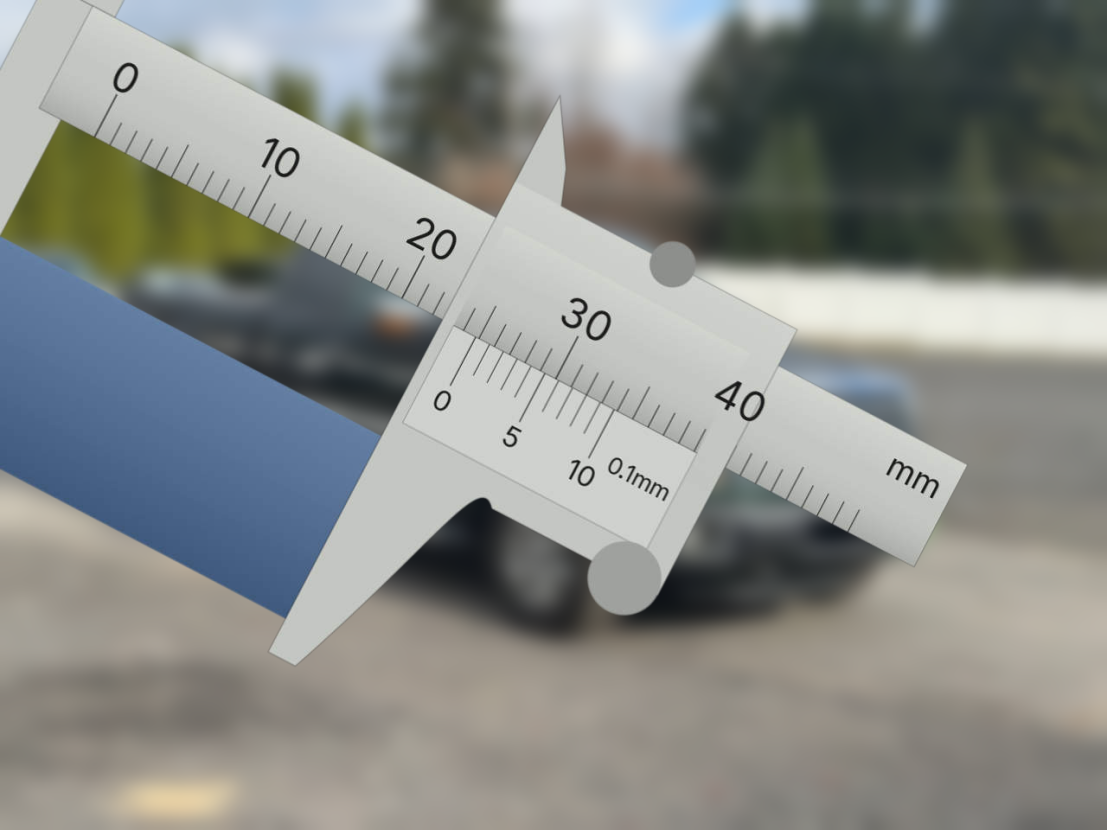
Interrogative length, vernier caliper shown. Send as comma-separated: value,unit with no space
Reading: 24.8,mm
